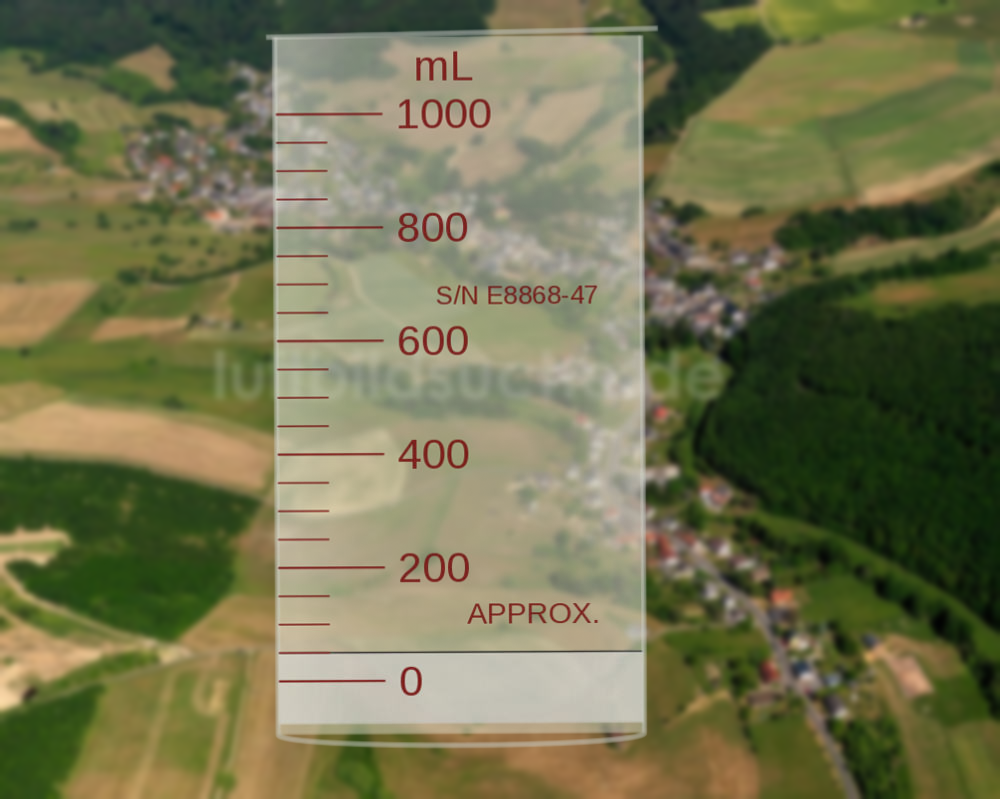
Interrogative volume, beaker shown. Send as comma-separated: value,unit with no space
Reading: 50,mL
